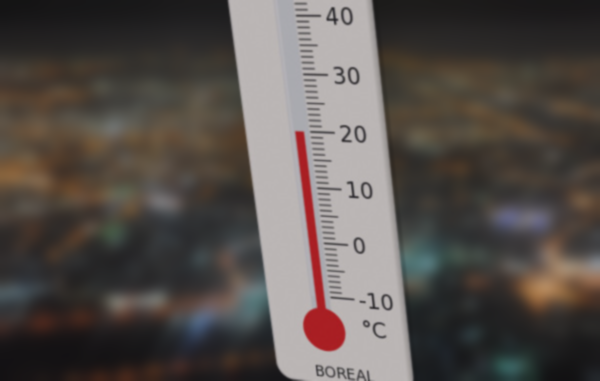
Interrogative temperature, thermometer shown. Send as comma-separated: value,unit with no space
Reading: 20,°C
